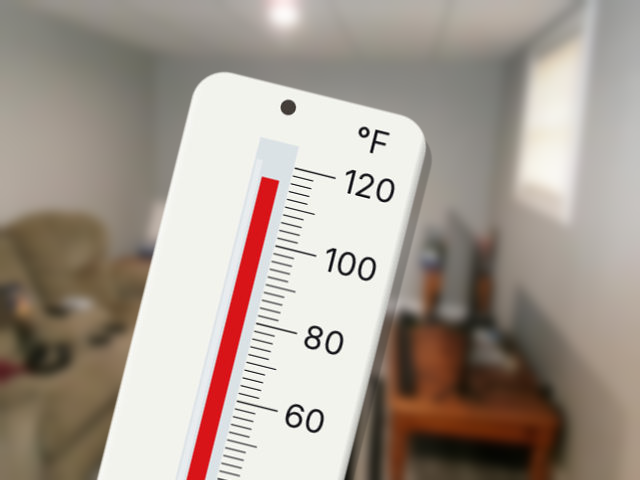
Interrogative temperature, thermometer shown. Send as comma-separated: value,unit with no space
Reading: 116,°F
